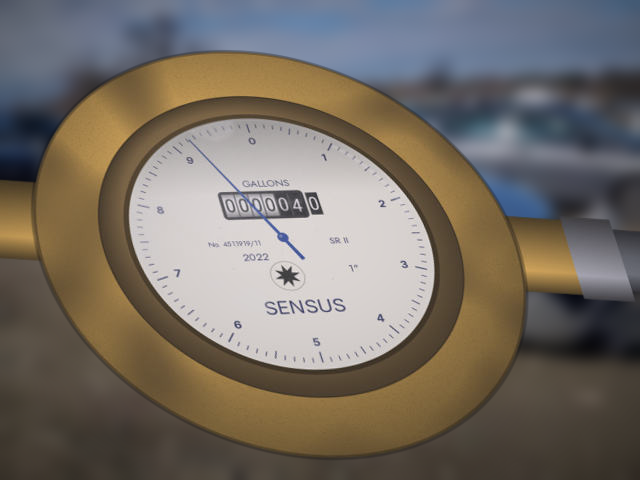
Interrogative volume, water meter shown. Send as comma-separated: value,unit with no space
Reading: 39.2,gal
